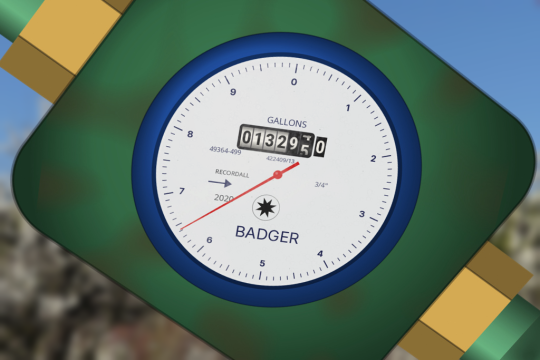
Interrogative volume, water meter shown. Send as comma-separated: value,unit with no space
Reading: 132946.4,gal
